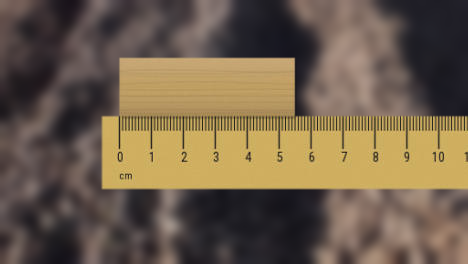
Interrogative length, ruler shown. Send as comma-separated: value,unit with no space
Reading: 5.5,cm
